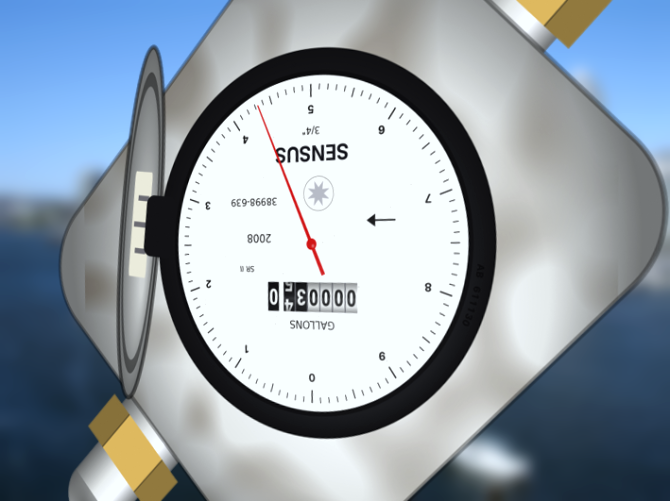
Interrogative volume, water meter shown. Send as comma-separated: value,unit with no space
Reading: 344.3,gal
